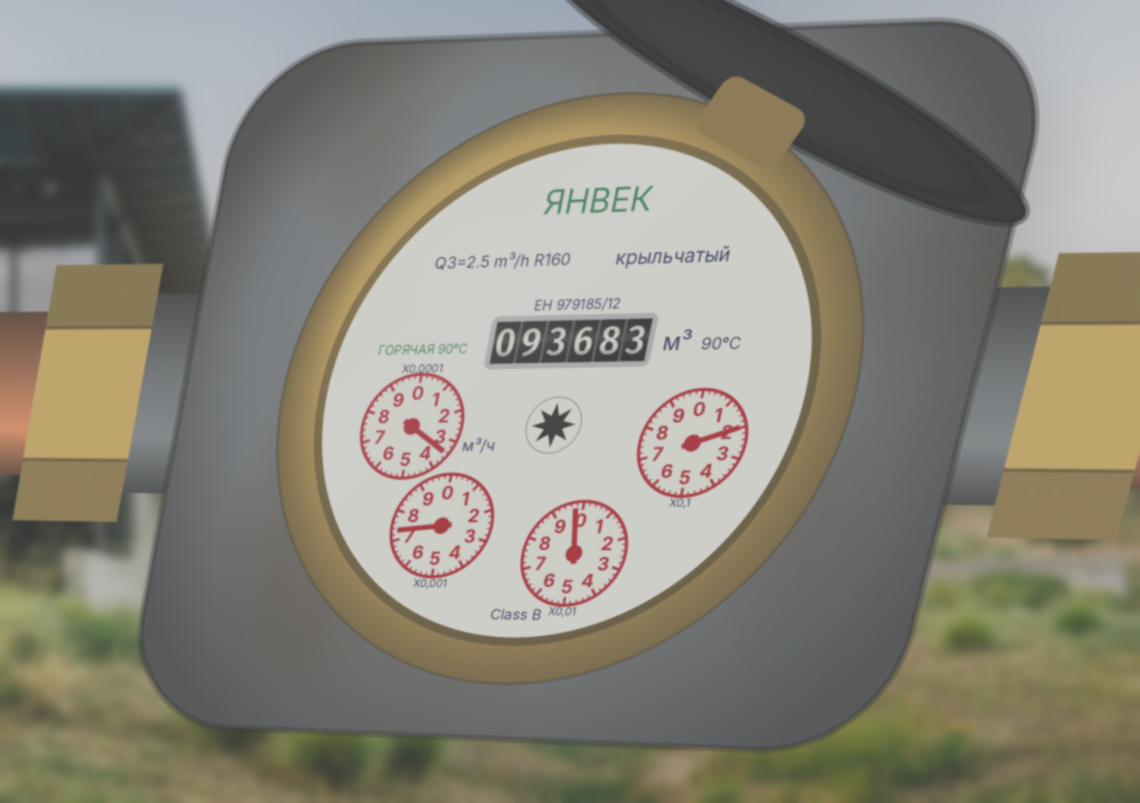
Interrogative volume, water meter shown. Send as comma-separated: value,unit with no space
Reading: 93683.1973,m³
